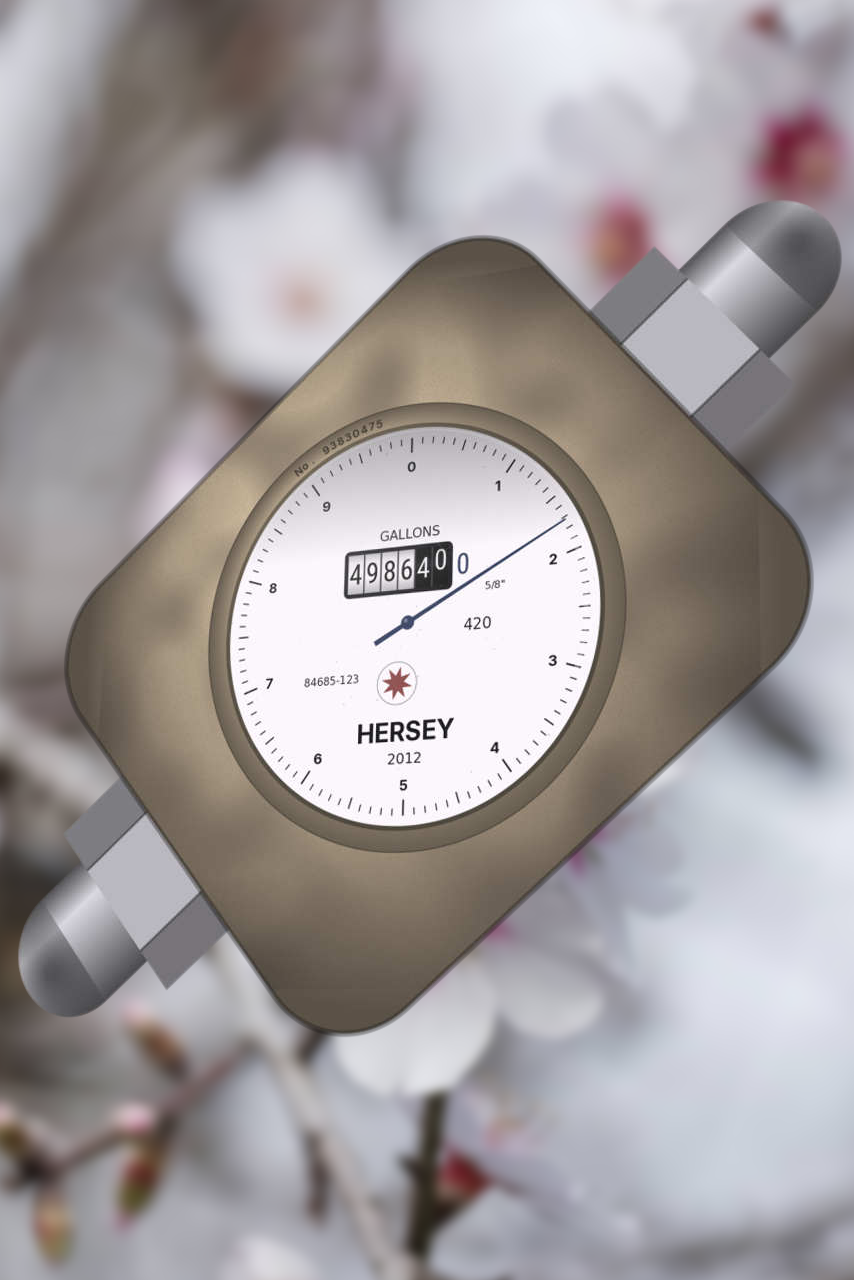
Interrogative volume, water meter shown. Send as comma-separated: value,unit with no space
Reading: 4986401.7,gal
